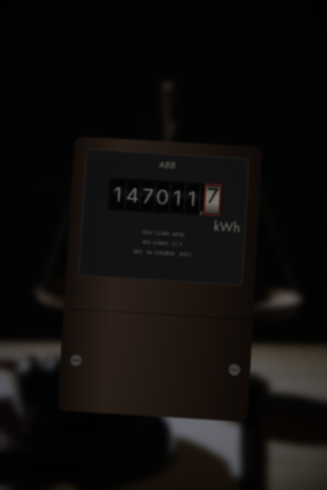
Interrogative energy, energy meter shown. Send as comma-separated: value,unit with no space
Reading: 147011.7,kWh
